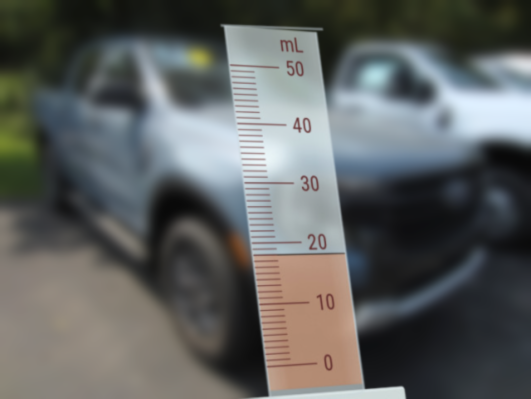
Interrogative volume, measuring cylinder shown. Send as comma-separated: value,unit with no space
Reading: 18,mL
